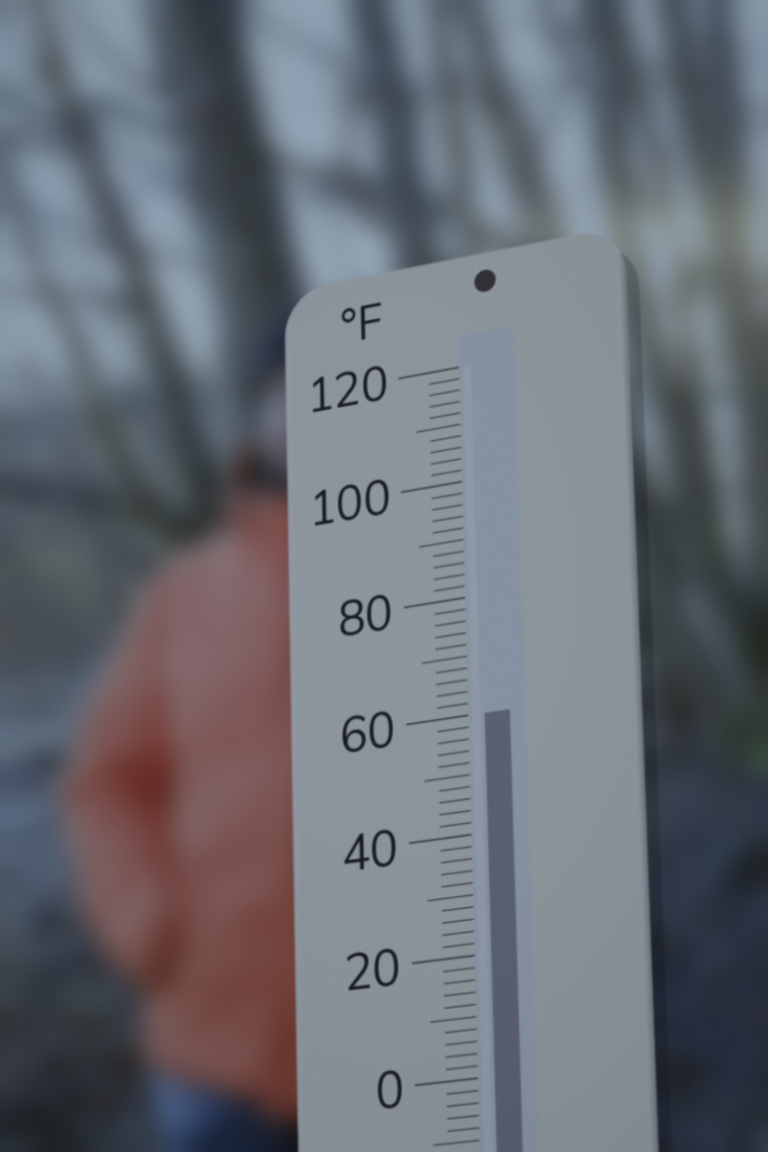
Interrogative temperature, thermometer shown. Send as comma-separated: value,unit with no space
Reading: 60,°F
